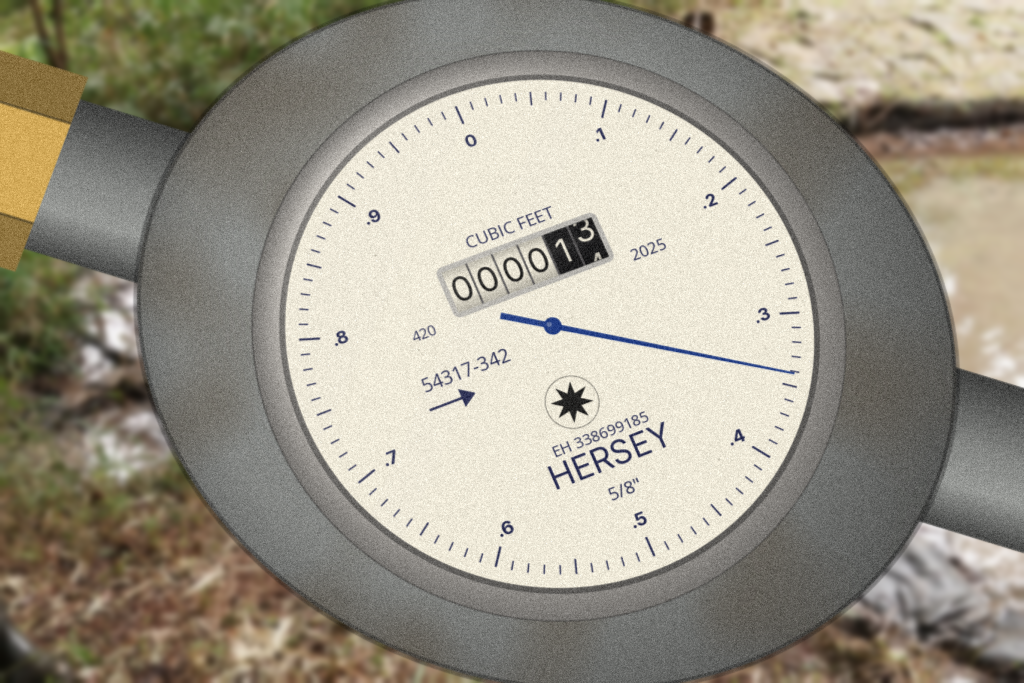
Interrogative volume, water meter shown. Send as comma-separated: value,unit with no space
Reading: 13.34,ft³
